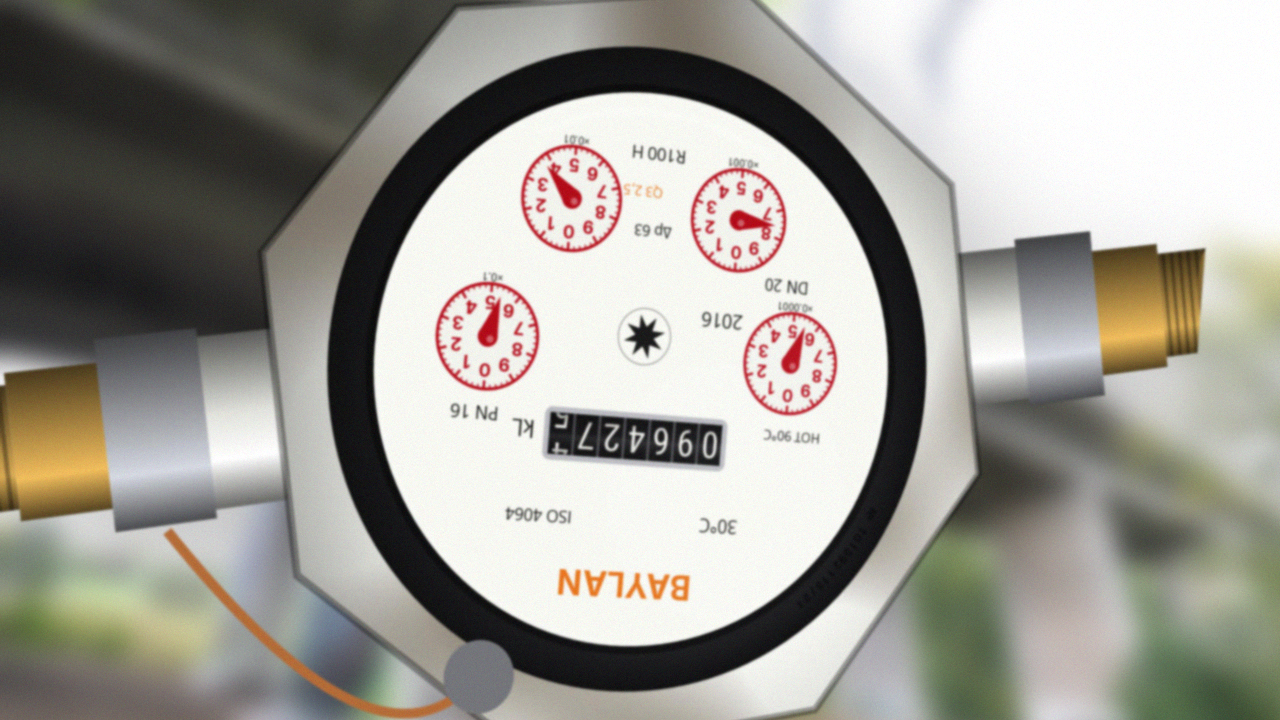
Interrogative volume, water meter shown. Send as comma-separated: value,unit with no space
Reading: 964274.5375,kL
